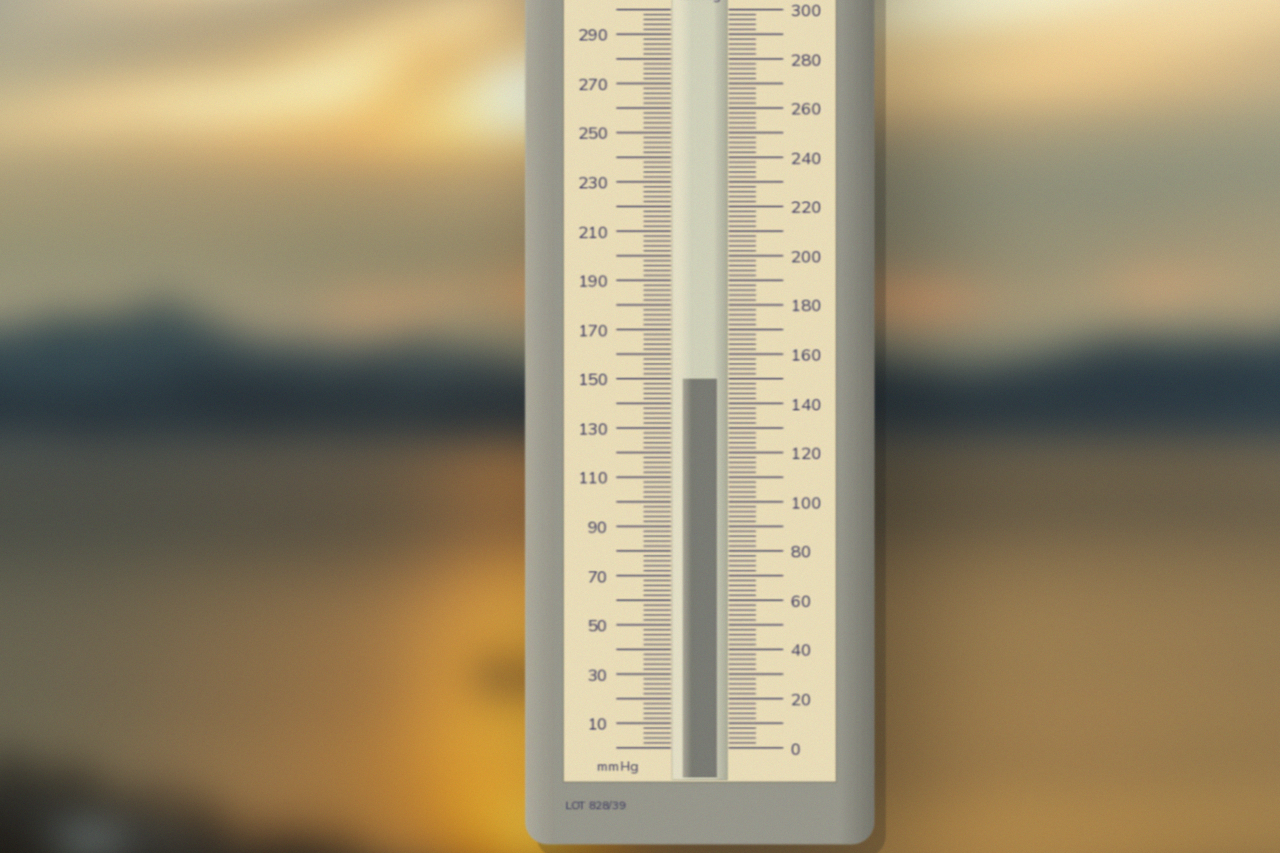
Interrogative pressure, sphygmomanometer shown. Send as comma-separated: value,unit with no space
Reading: 150,mmHg
